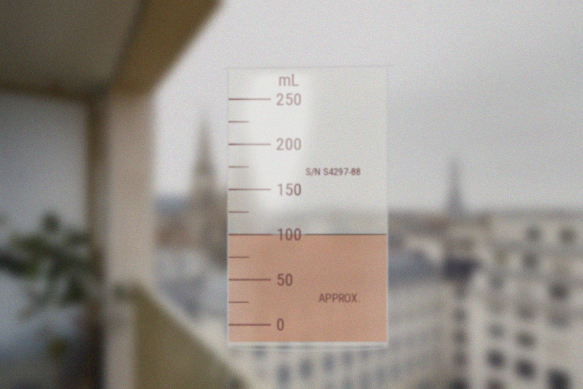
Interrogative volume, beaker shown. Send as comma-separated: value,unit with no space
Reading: 100,mL
